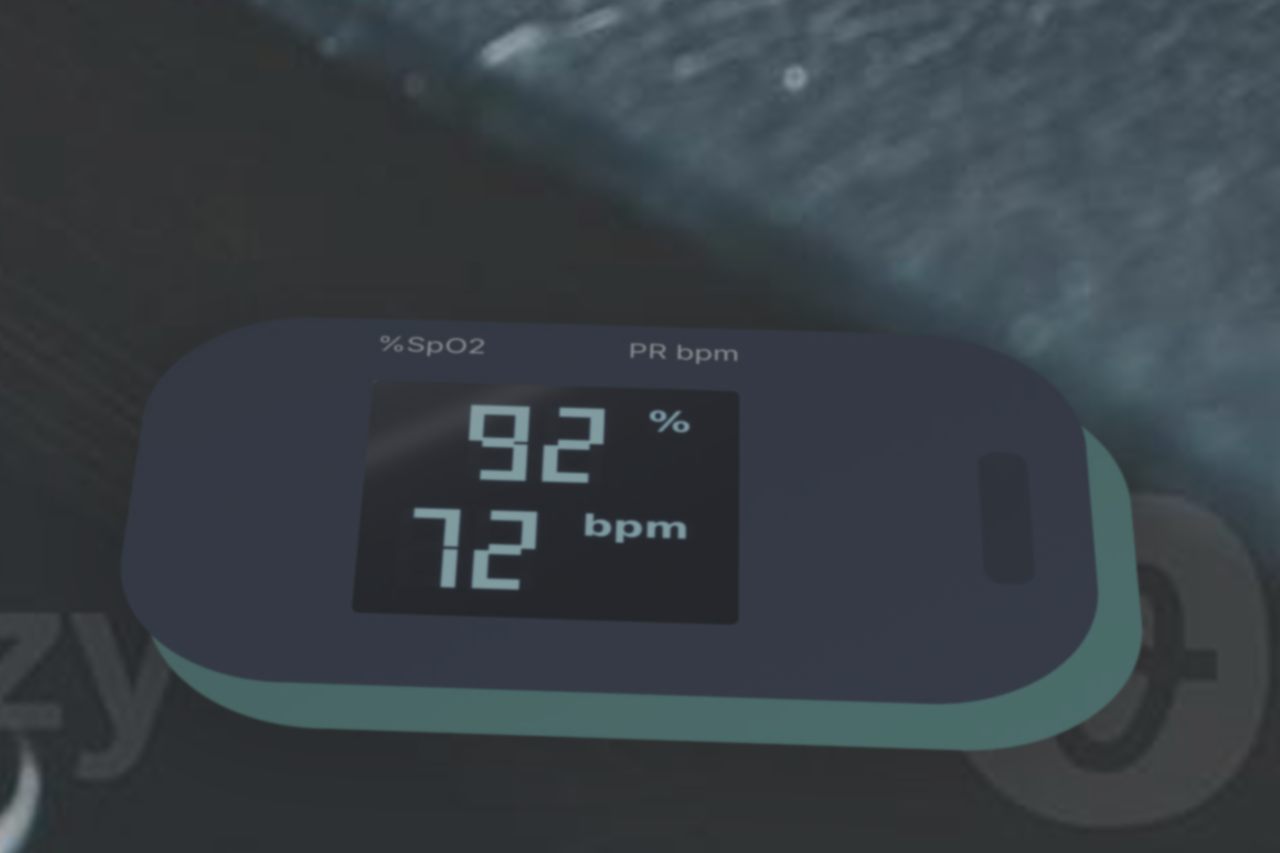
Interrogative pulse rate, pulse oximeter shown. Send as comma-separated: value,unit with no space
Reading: 72,bpm
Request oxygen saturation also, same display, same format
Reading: 92,%
